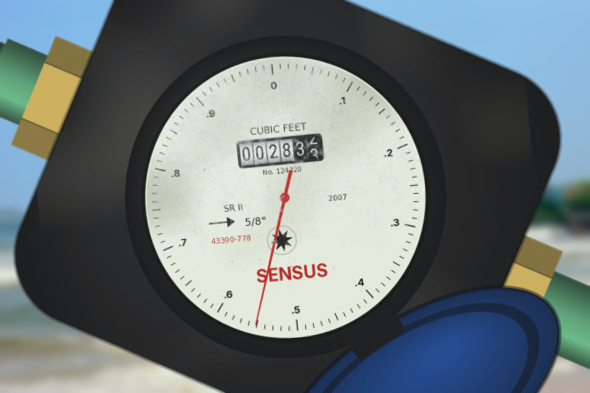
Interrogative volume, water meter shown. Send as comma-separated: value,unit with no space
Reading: 2832.55,ft³
